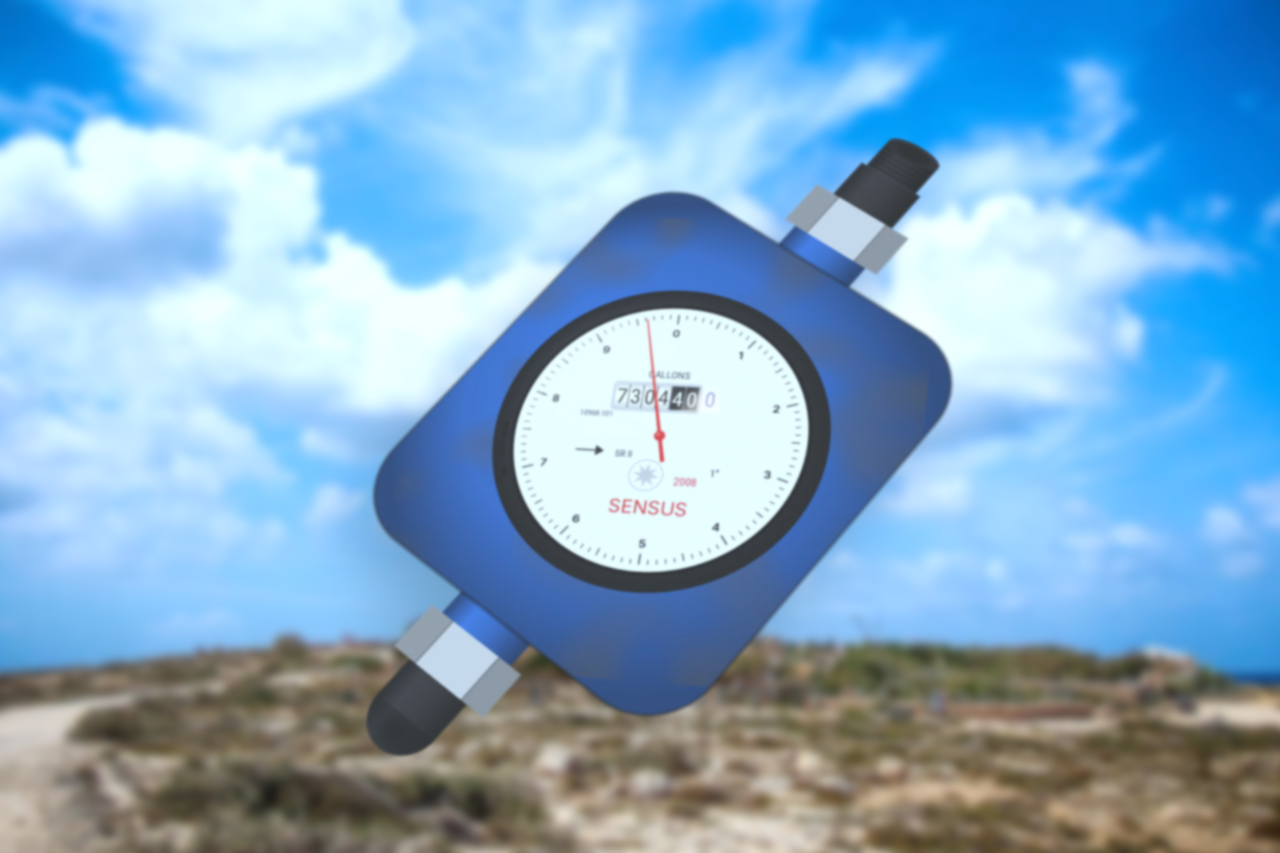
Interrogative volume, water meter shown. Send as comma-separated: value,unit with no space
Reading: 7304399.6,gal
